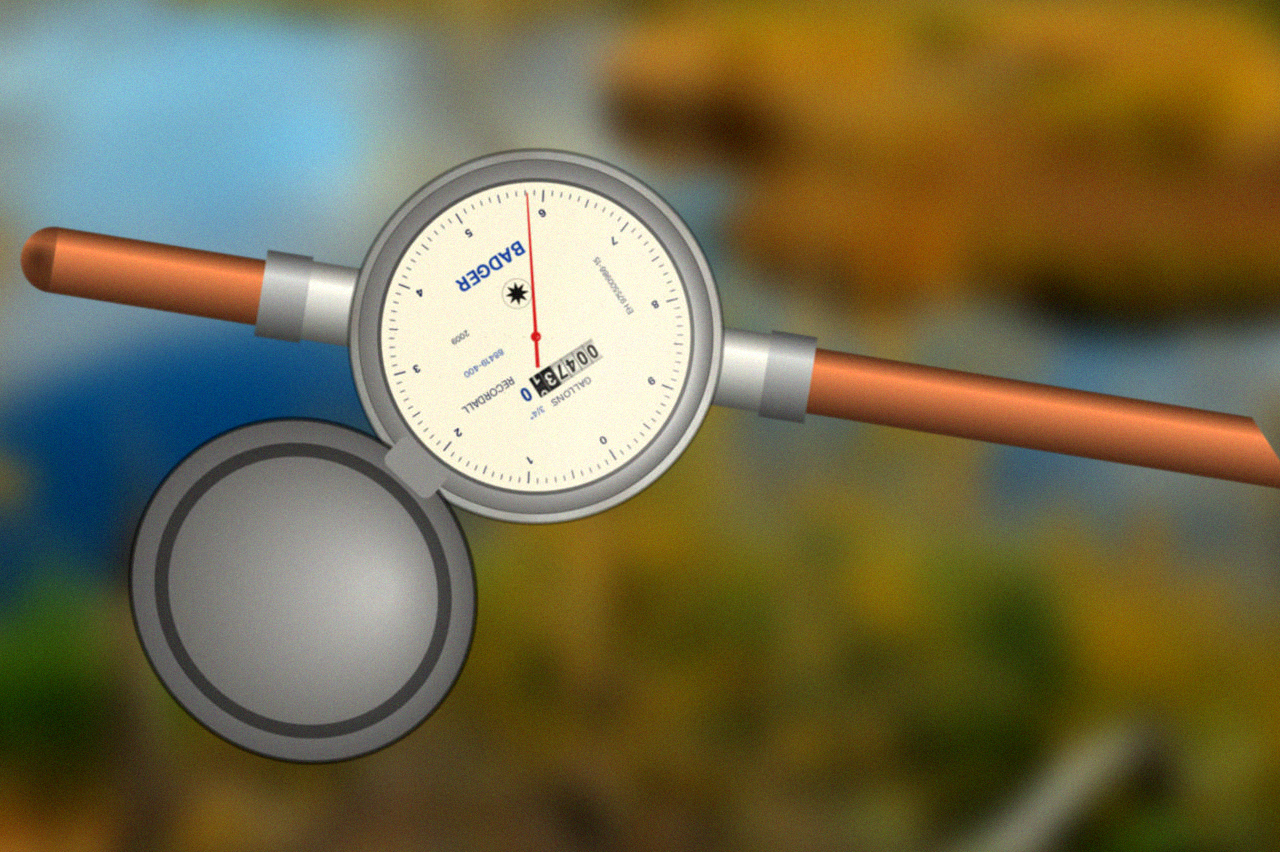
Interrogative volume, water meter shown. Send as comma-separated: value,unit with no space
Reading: 47305.8,gal
